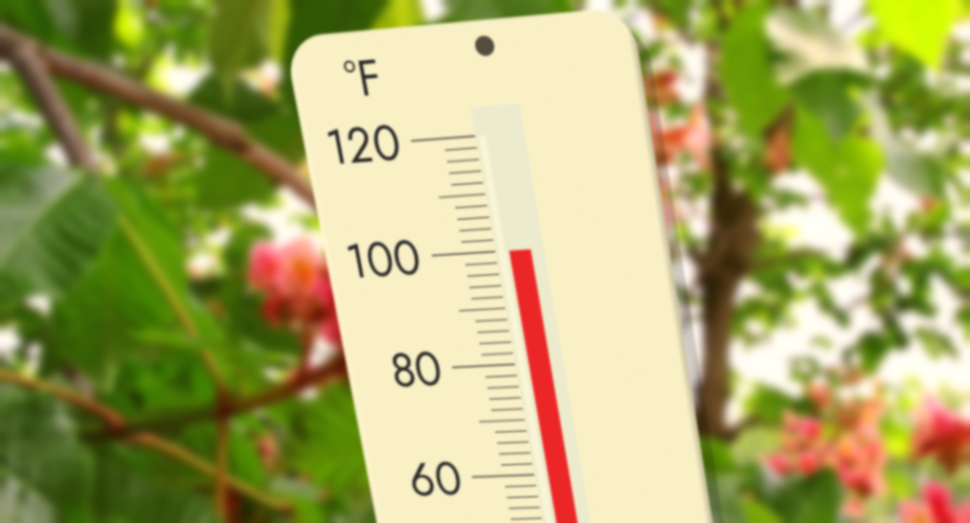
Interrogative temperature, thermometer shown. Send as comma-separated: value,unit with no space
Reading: 100,°F
